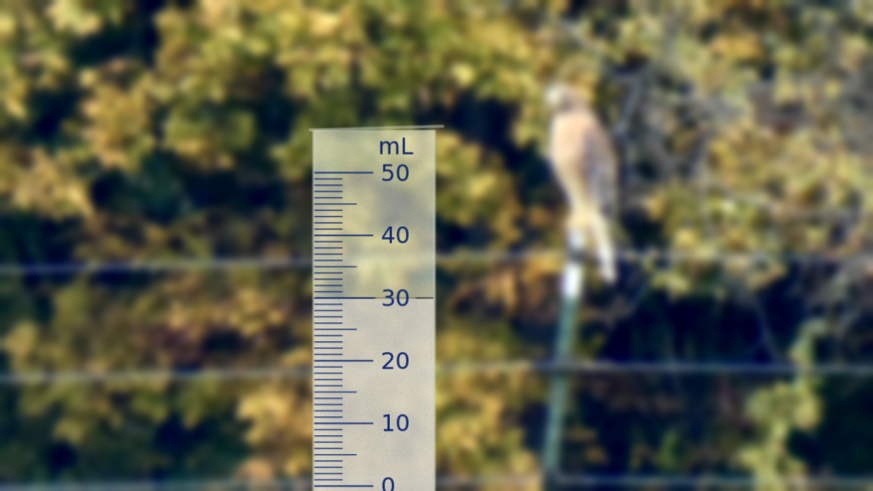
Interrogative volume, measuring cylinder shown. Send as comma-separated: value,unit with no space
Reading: 30,mL
